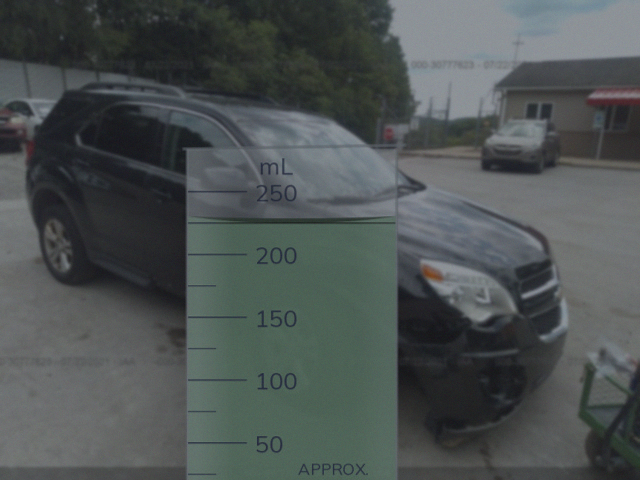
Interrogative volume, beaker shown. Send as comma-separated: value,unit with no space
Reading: 225,mL
